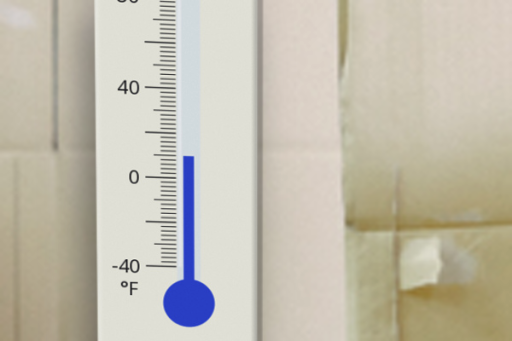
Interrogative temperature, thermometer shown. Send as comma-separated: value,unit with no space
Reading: 10,°F
